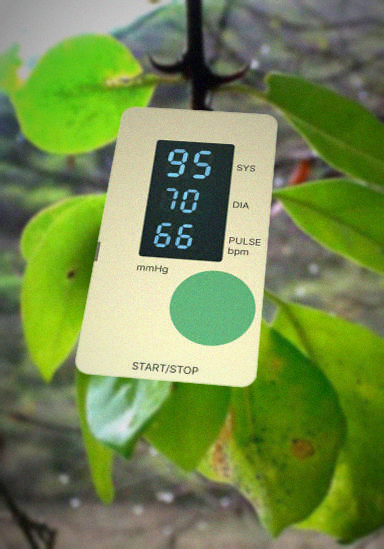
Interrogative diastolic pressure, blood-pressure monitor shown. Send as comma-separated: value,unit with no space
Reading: 70,mmHg
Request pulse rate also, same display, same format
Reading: 66,bpm
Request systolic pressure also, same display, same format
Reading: 95,mmHg
